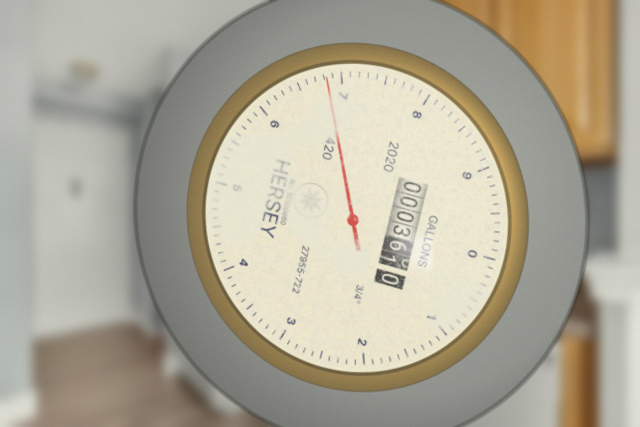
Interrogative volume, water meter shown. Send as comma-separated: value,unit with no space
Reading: 3606.8,gal
